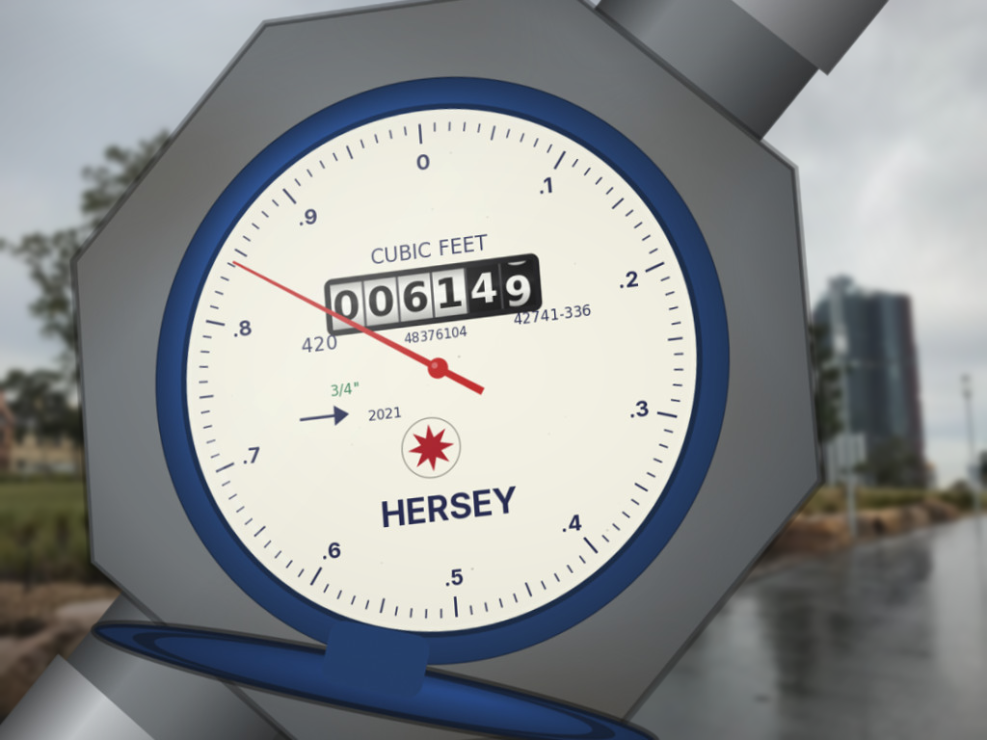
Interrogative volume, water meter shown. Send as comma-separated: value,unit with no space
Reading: 6148.84,ft³
